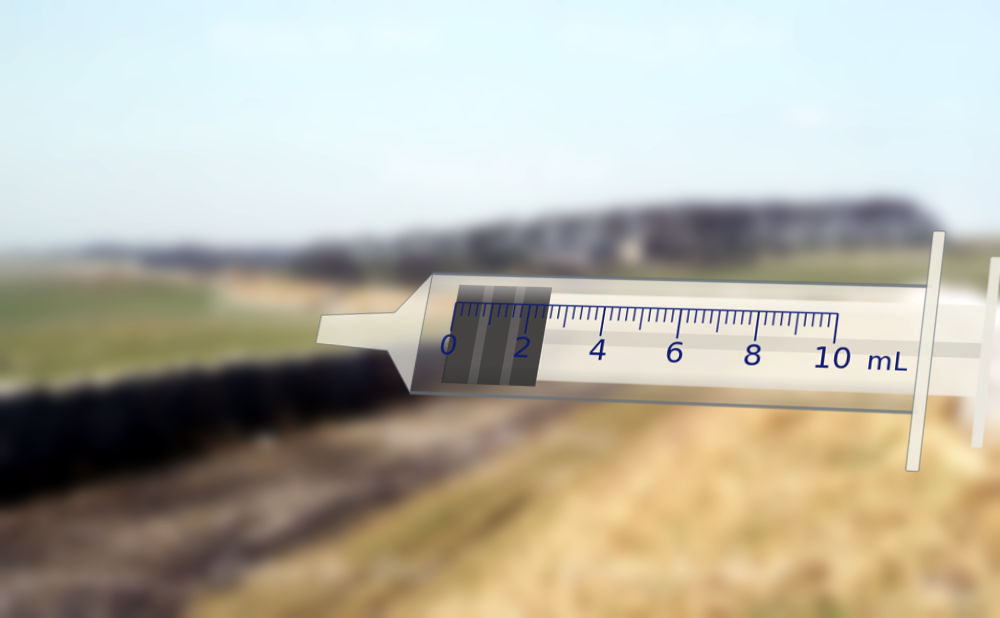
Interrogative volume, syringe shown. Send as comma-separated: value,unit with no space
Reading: 0,mL
